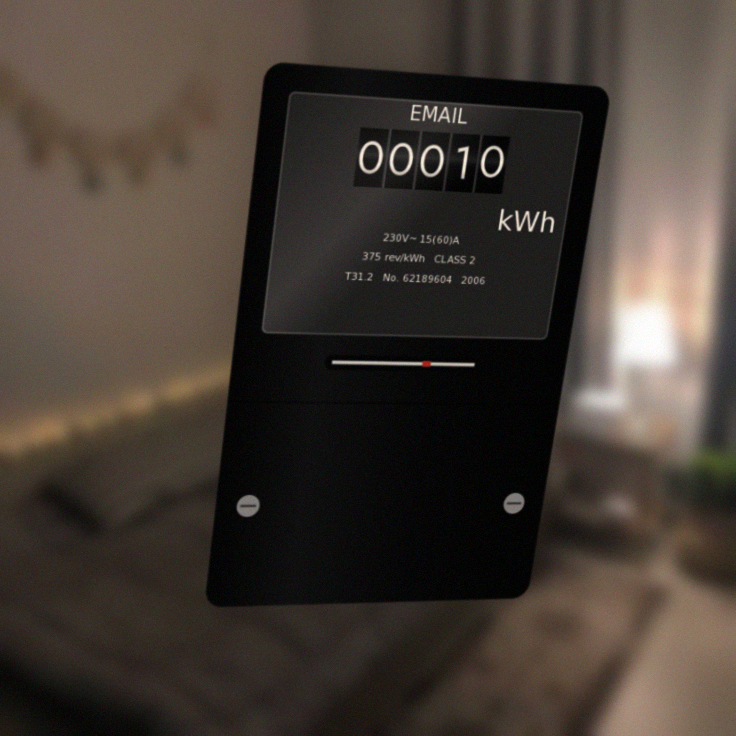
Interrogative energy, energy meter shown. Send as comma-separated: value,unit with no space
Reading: 10,kWh
